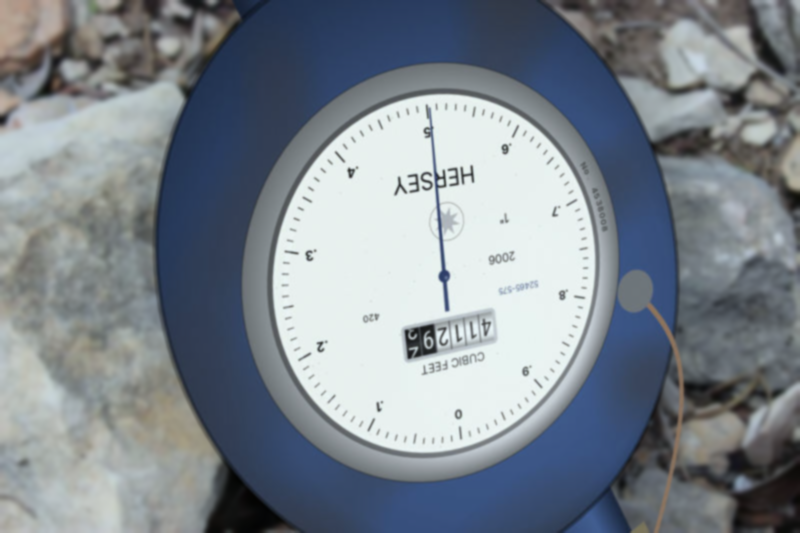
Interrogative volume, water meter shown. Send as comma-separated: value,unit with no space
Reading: 411292.50,ft³
